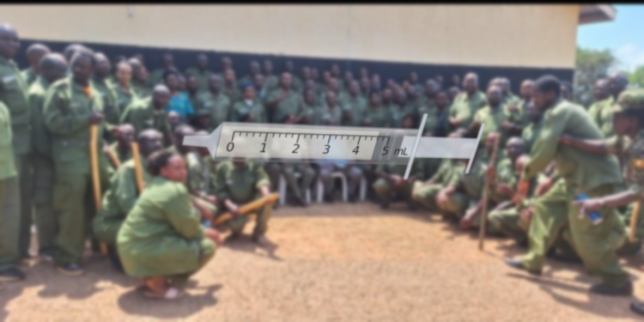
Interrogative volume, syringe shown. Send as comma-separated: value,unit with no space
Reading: 4.6,mL
